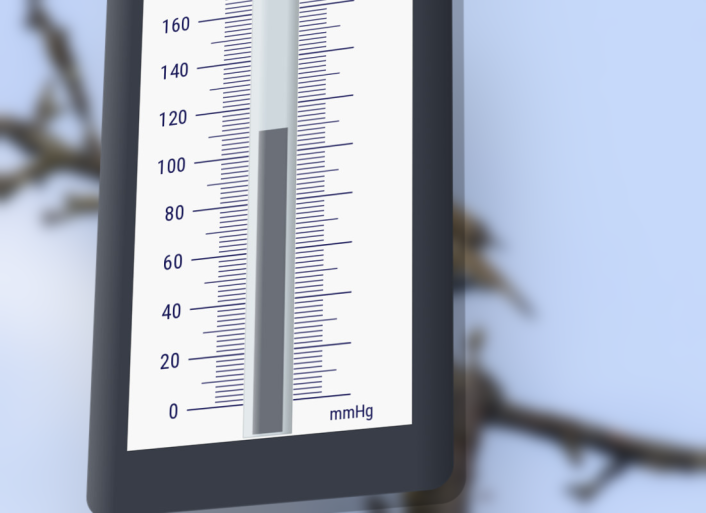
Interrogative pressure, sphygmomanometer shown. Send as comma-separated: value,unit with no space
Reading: 110,mmHg
